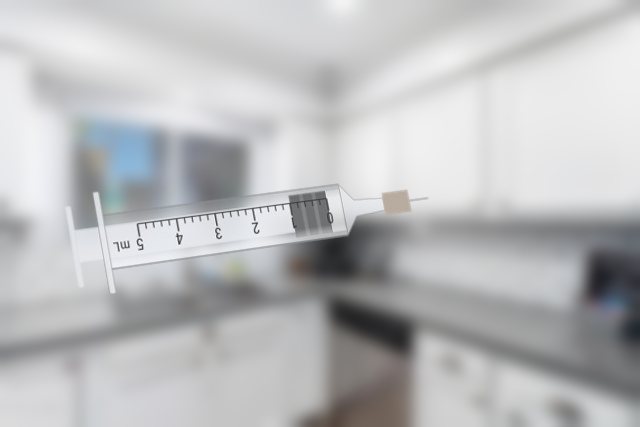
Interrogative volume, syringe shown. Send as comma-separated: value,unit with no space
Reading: 0,mL
